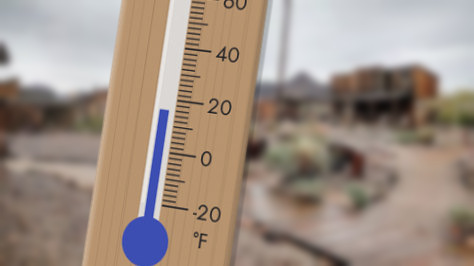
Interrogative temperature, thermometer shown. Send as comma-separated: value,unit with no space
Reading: 16,°F
